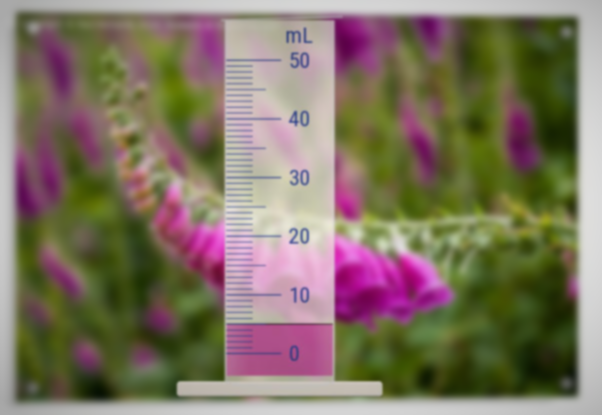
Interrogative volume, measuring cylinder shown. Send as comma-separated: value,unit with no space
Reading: 5,mL
